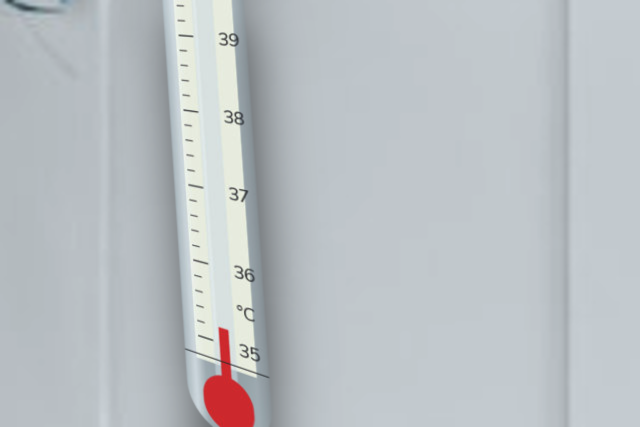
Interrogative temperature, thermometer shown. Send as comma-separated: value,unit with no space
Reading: 35.2,°C
